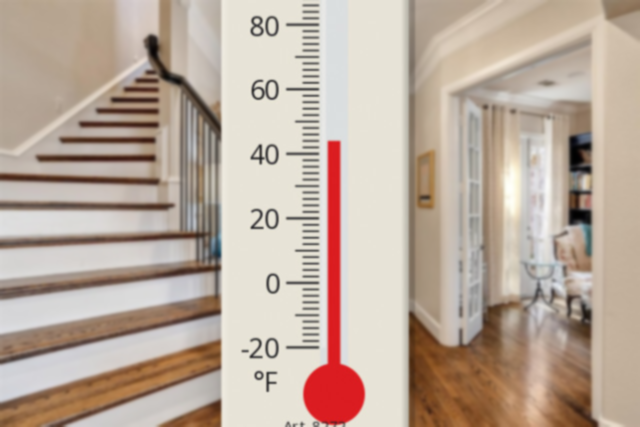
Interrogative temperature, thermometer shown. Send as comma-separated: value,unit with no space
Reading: 44,°F
